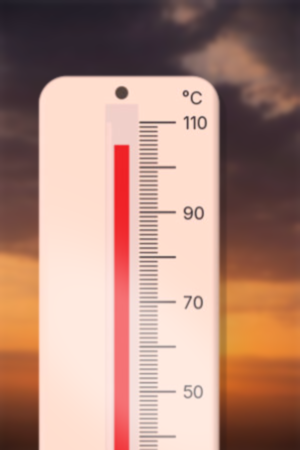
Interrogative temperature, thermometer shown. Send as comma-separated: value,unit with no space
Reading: 105,°C
